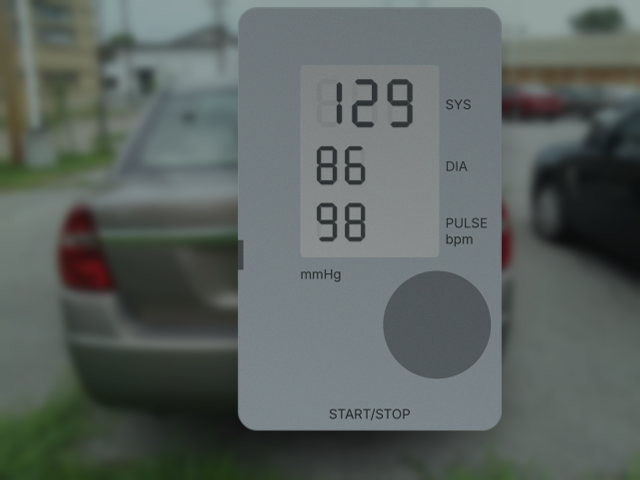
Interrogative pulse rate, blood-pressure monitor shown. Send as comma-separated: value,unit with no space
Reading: 98,bpm
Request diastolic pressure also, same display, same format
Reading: 86,mmHg
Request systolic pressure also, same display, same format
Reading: 129,mmHg
